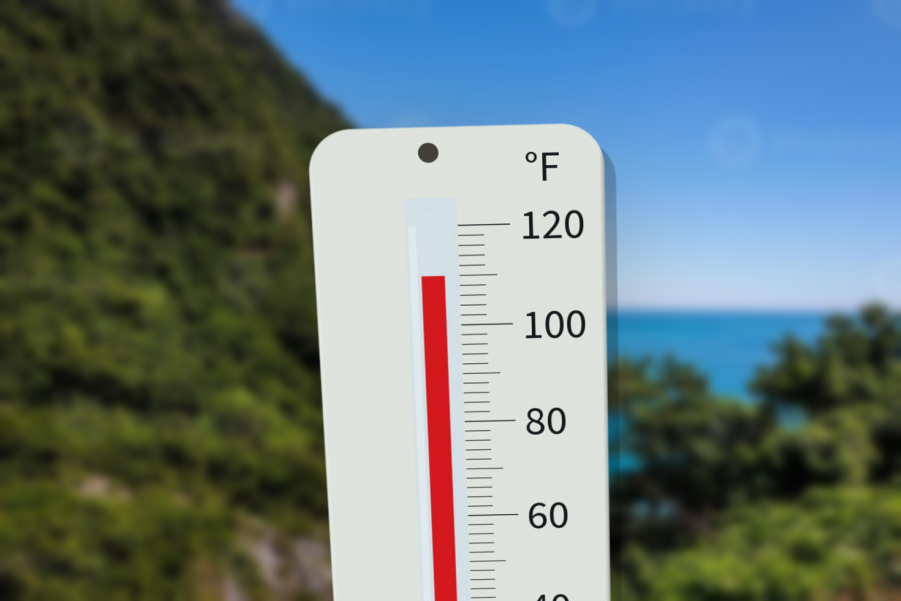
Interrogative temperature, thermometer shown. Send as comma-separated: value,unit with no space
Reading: 110,°F
